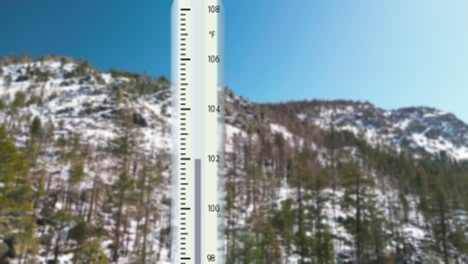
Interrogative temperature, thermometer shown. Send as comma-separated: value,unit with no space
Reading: 102,°F
